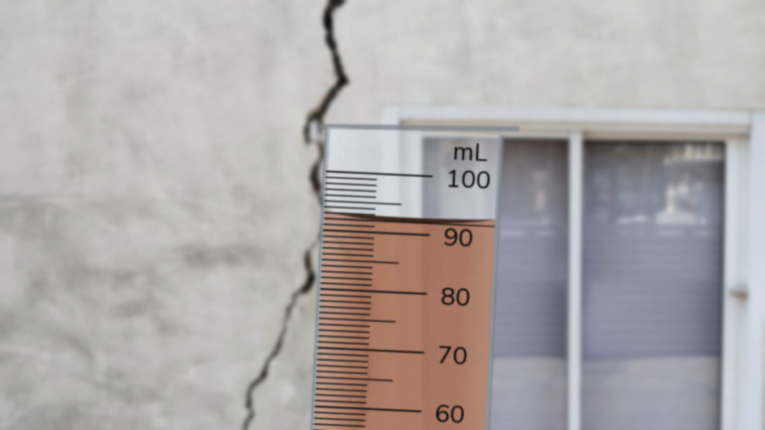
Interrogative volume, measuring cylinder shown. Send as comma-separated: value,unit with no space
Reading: 92,mL
